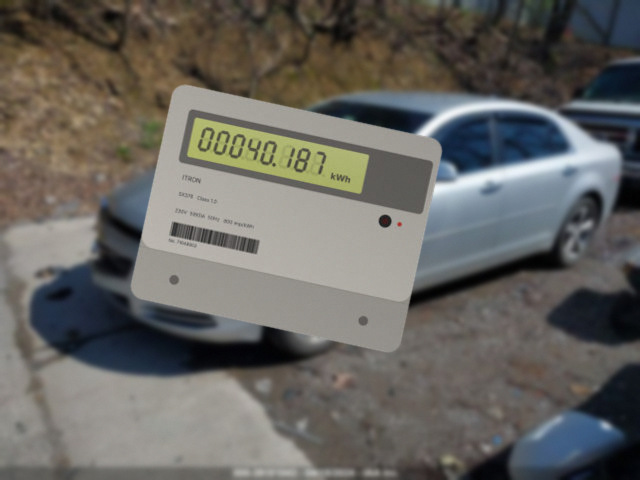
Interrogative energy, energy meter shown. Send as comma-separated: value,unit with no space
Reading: 40.187,kWh
